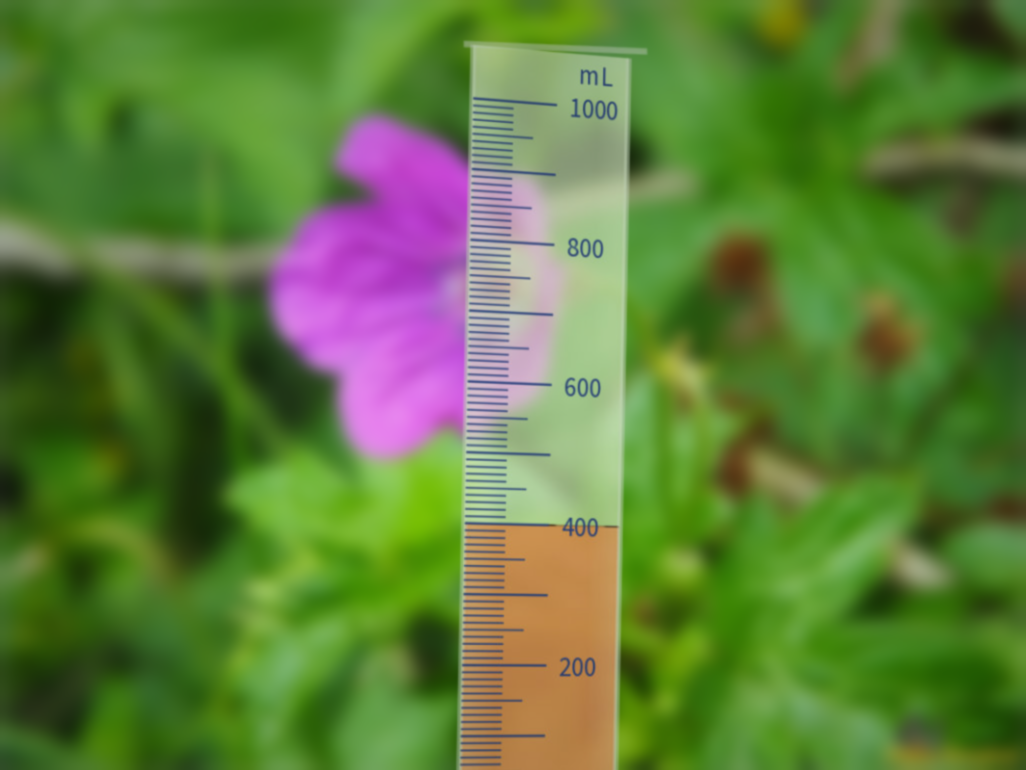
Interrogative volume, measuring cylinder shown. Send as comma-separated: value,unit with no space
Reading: 400,mL
